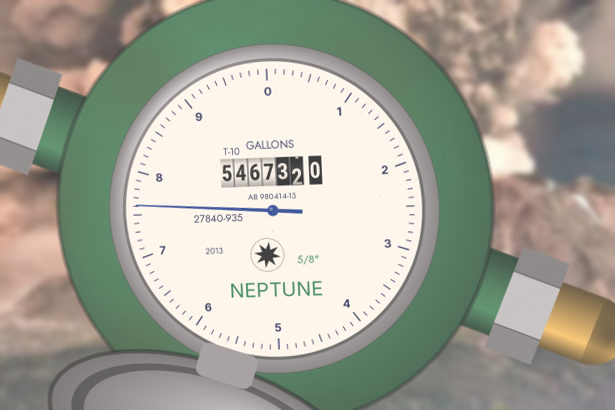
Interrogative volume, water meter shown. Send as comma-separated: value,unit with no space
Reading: 5467317.6,gal
